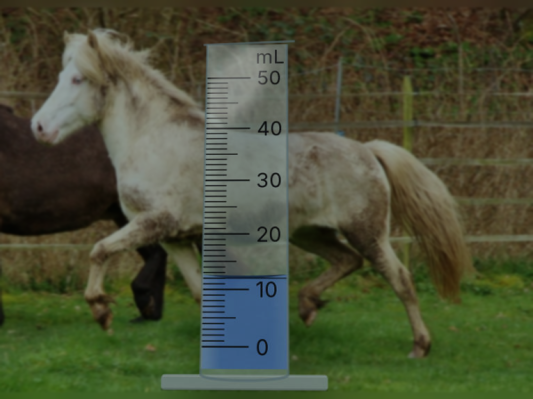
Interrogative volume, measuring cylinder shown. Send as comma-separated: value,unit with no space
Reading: 12,mL
